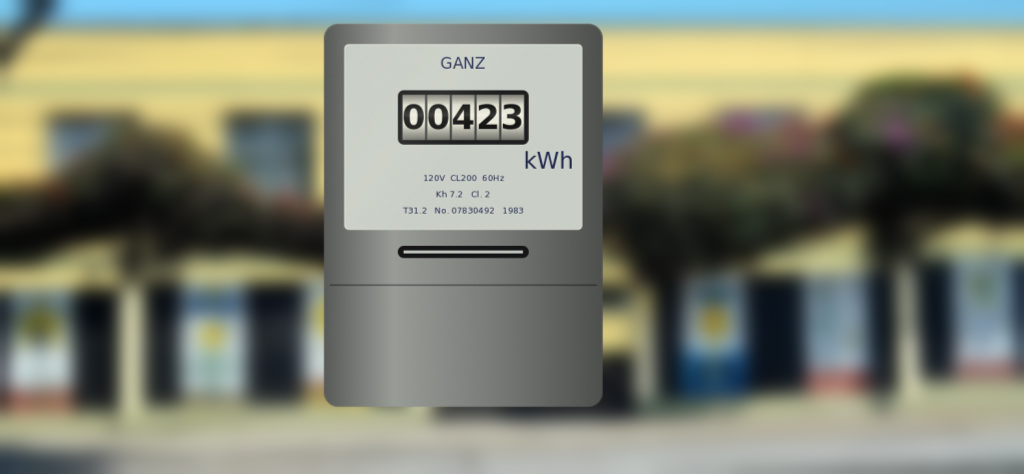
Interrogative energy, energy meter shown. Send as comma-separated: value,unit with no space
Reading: 423,kWh
